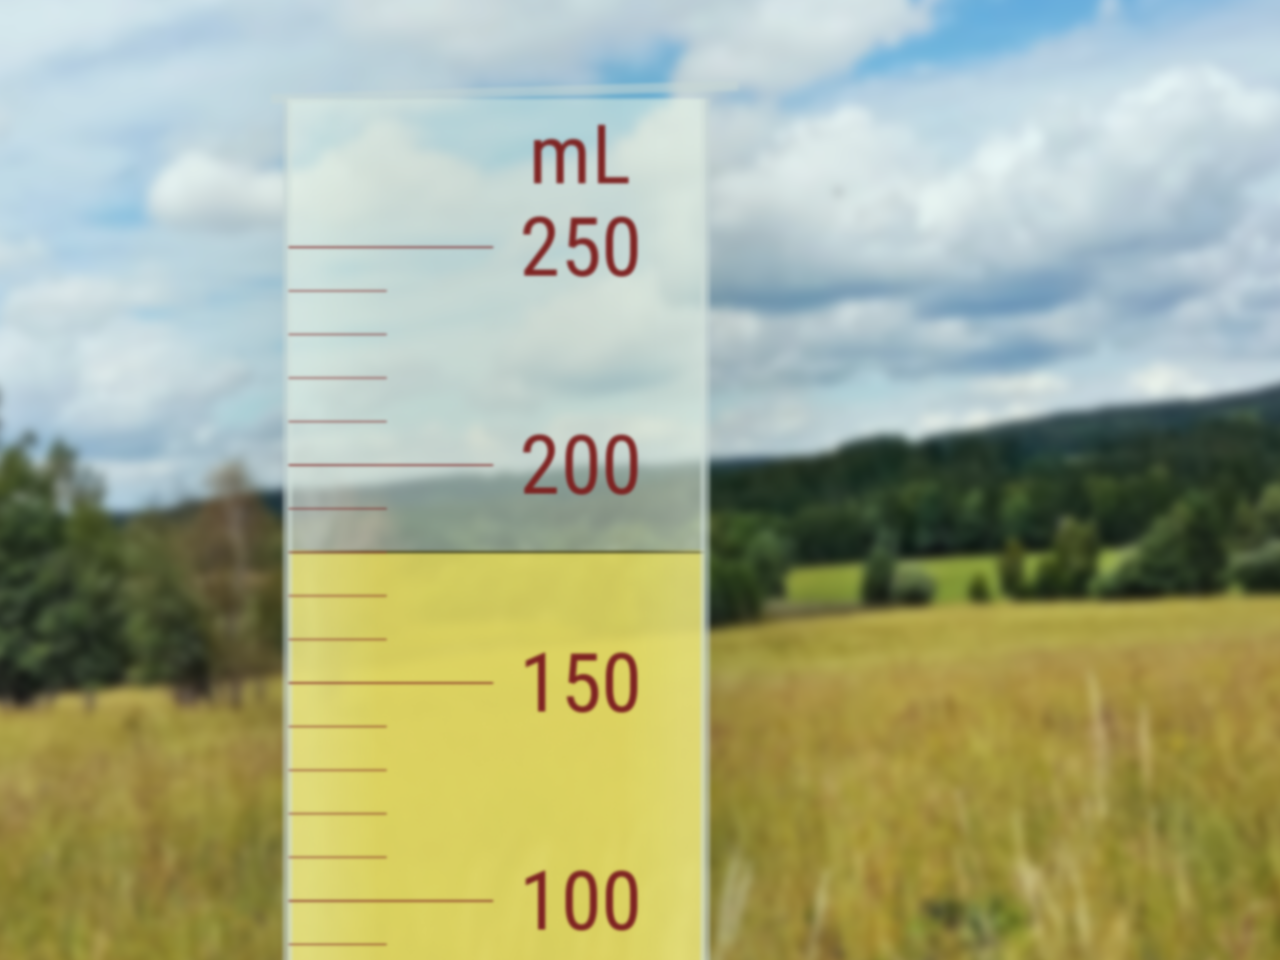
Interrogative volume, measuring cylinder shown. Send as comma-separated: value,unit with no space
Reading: 180,mL
